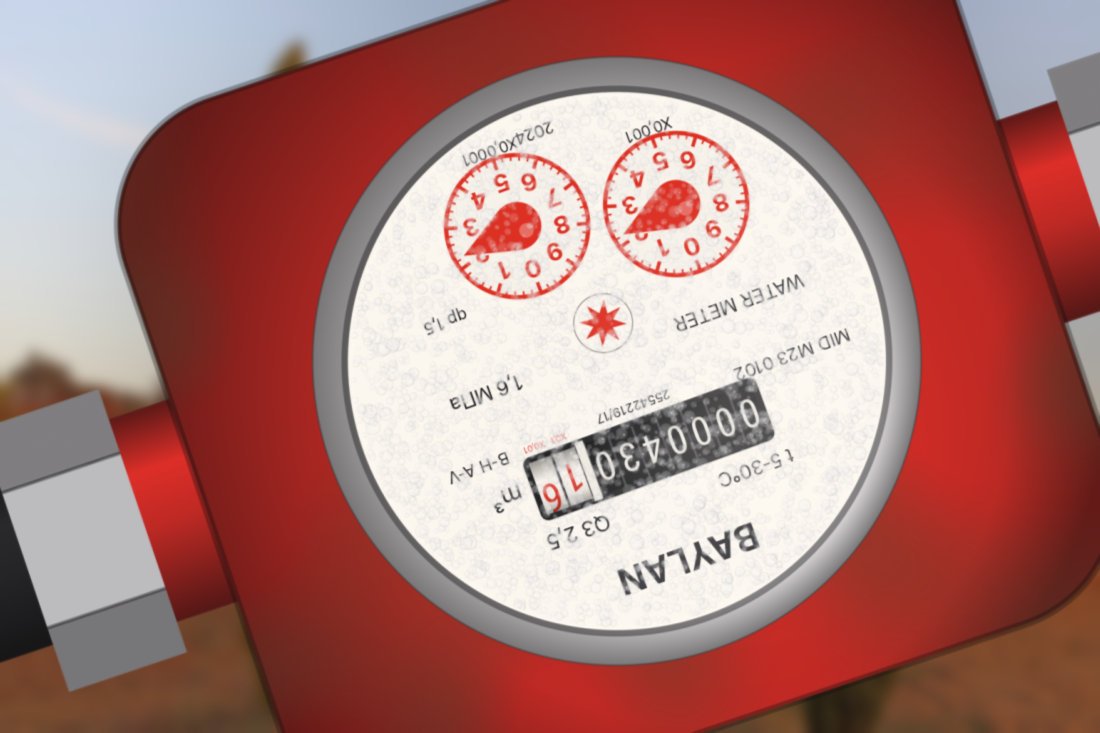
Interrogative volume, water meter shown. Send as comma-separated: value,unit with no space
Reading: 430.1622,m³
